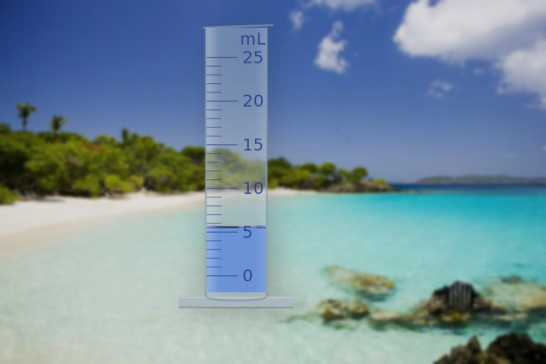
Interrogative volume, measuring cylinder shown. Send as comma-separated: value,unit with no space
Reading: 5.5,mL
